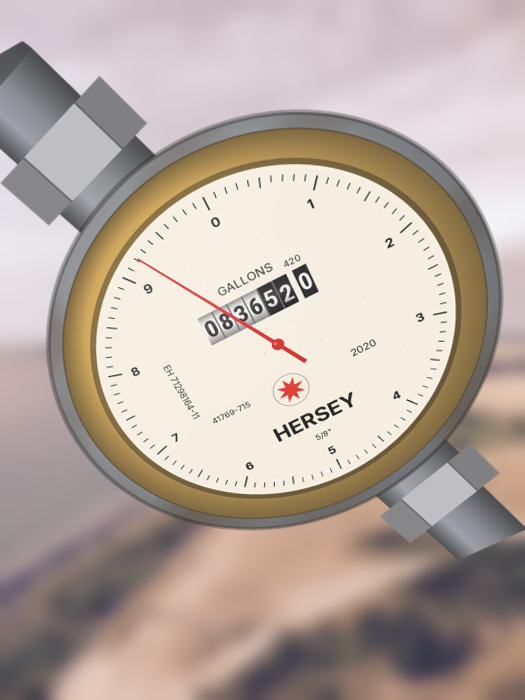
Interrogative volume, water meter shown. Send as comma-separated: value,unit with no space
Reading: 836519.2,gal
